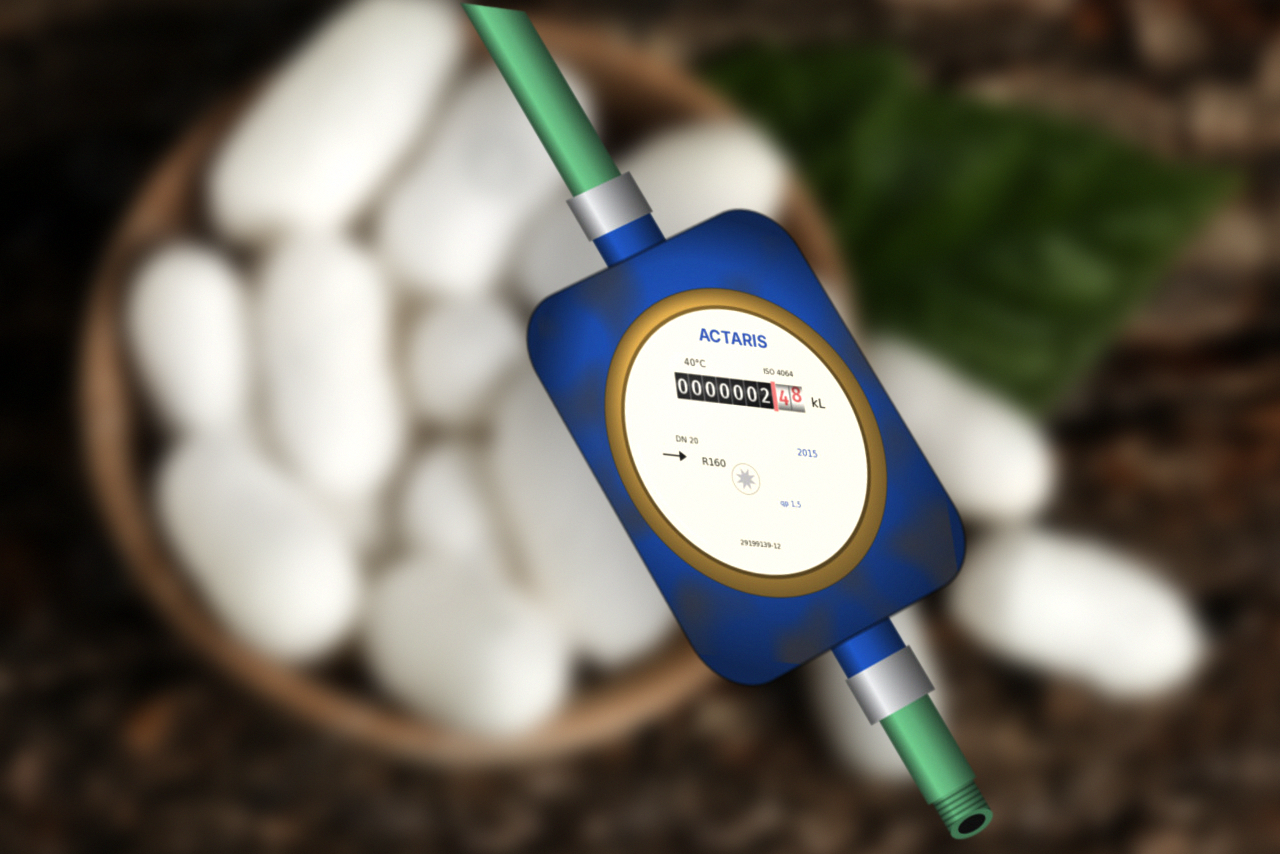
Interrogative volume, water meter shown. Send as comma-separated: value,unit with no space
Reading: 2.48,kL
